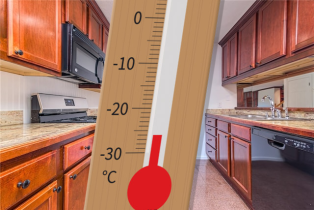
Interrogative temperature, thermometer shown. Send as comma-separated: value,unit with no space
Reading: -26,°C
